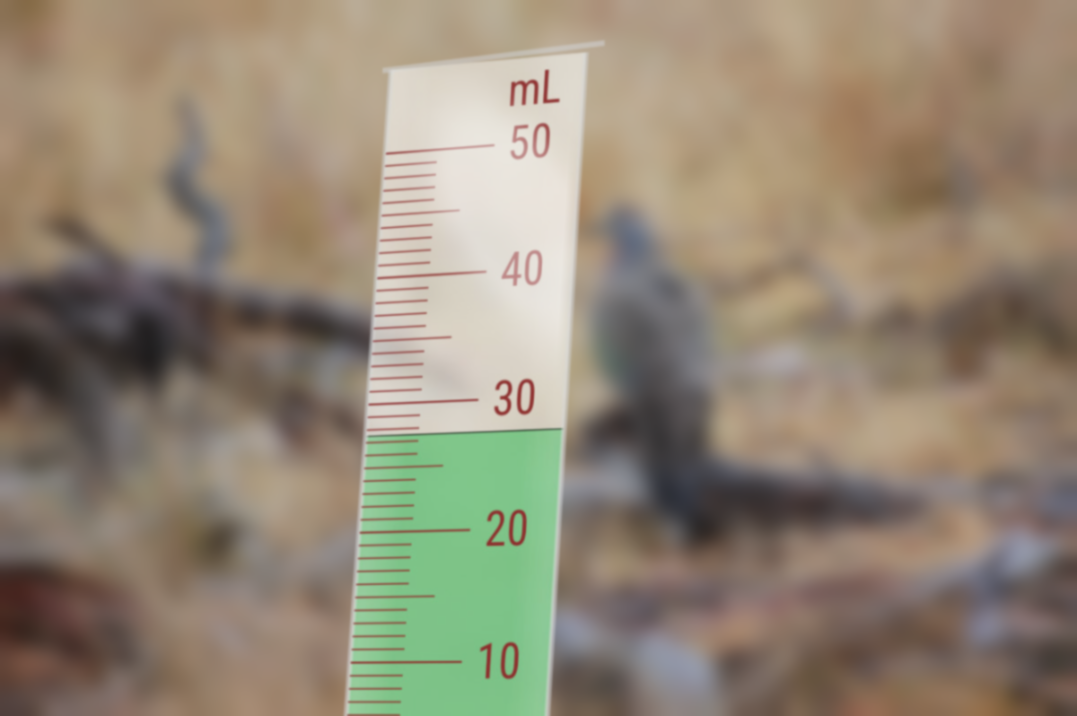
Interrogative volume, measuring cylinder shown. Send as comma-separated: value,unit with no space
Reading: 27.5,mL
